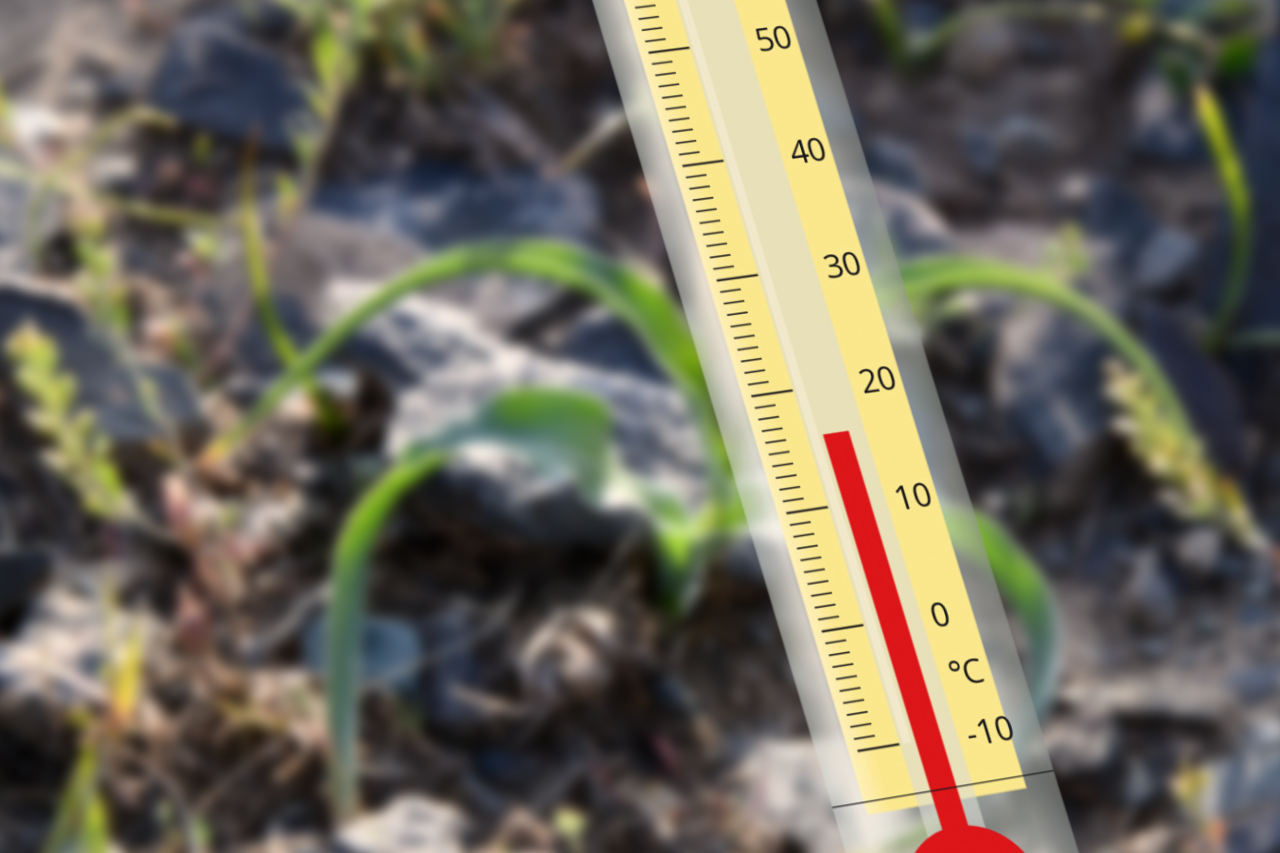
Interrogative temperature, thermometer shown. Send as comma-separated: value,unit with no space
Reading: 16,°C
